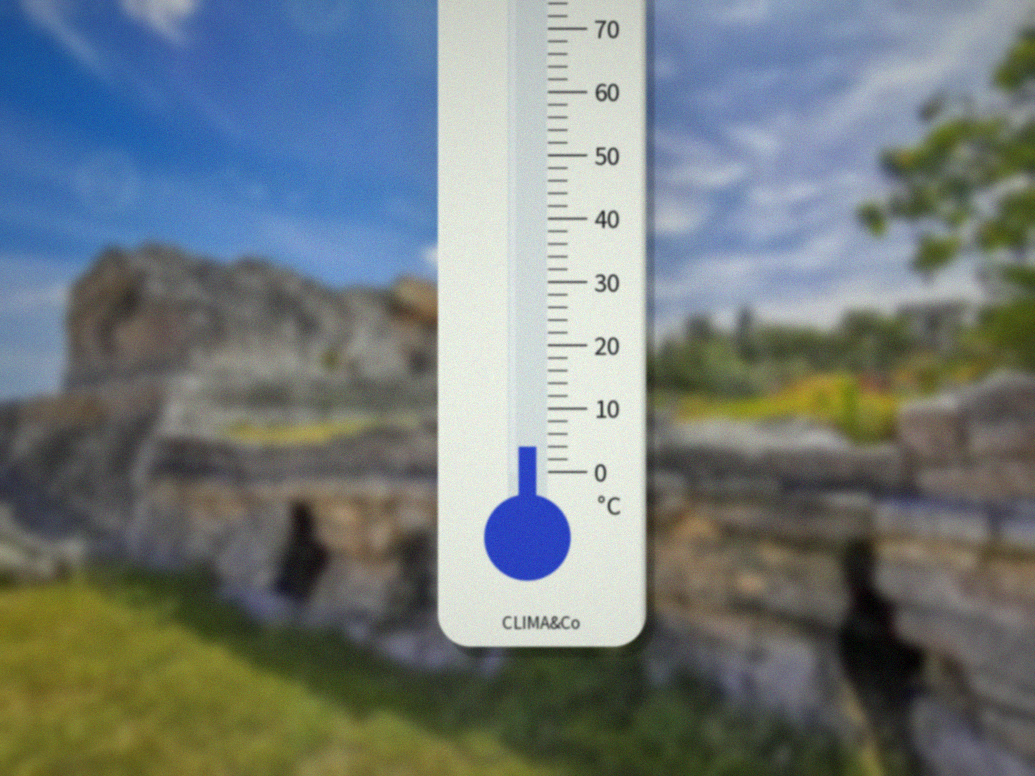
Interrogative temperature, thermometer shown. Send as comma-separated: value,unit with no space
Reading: 4,°C
